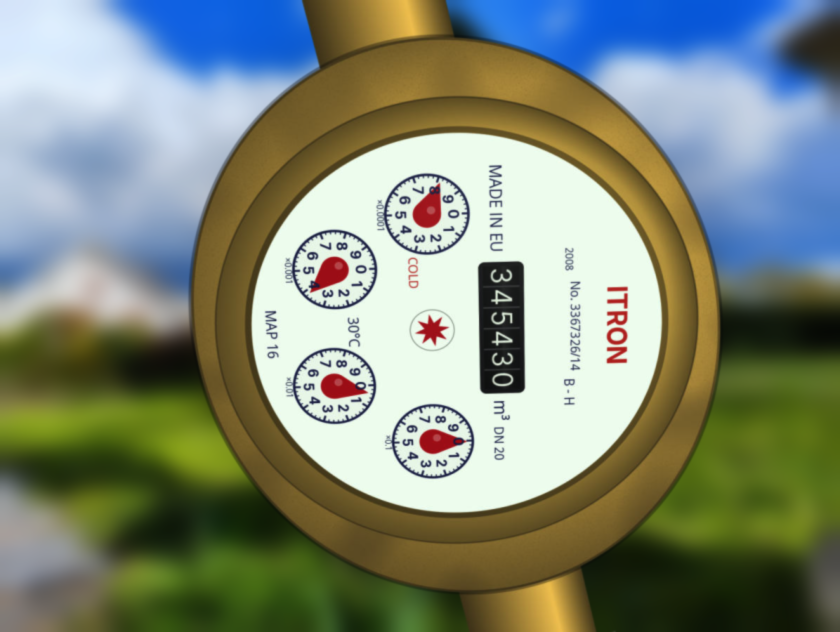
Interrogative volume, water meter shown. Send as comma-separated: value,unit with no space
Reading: 345430.0038,m³
